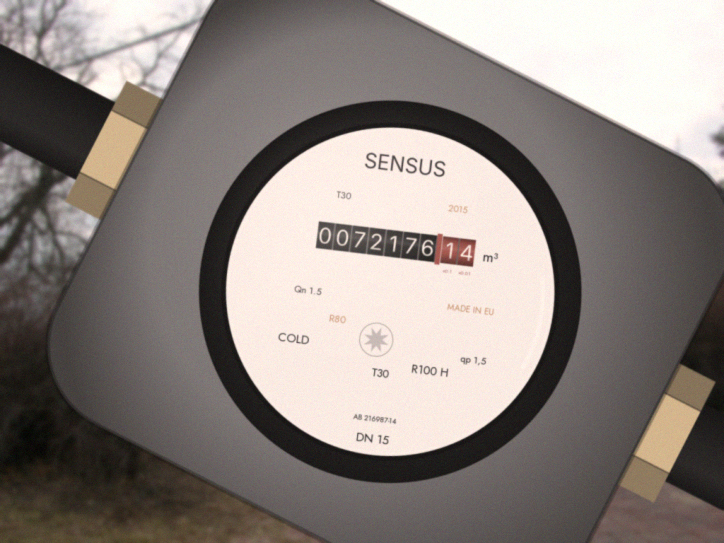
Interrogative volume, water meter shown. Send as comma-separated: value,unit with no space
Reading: 72176.14,m³
